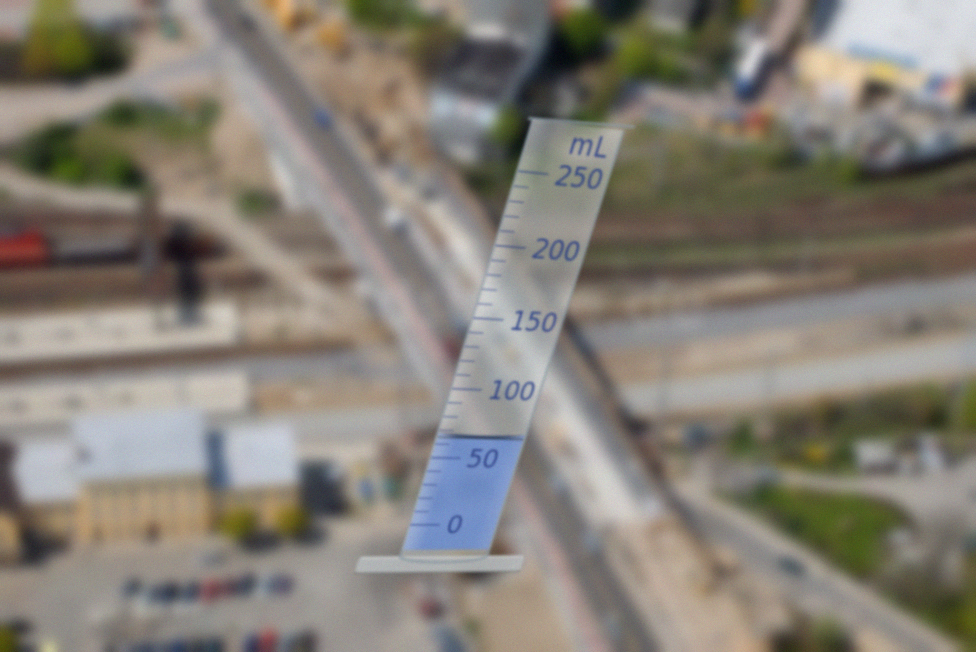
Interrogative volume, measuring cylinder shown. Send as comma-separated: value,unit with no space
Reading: 65,mL
